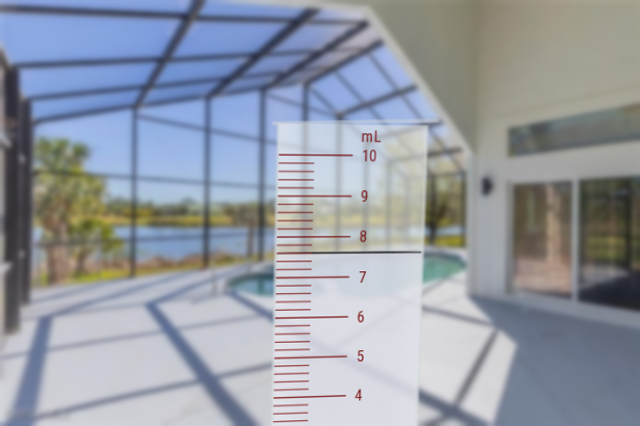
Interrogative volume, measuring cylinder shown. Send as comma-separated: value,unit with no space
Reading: 7.6,mL
